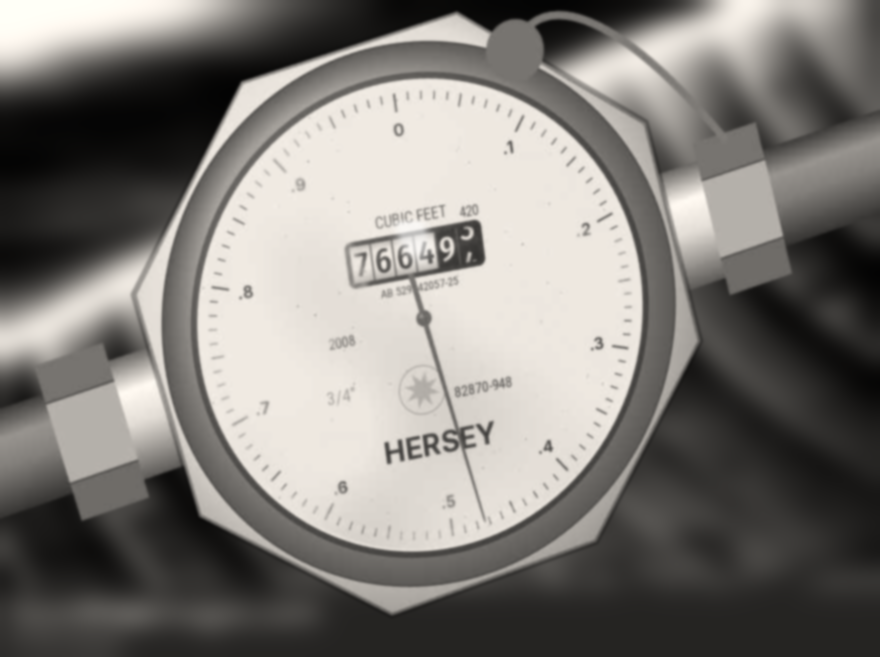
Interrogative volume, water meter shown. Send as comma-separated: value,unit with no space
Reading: 766493.47,ft³
